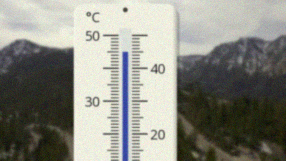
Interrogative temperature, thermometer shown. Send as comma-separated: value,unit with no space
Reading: 45,°C
